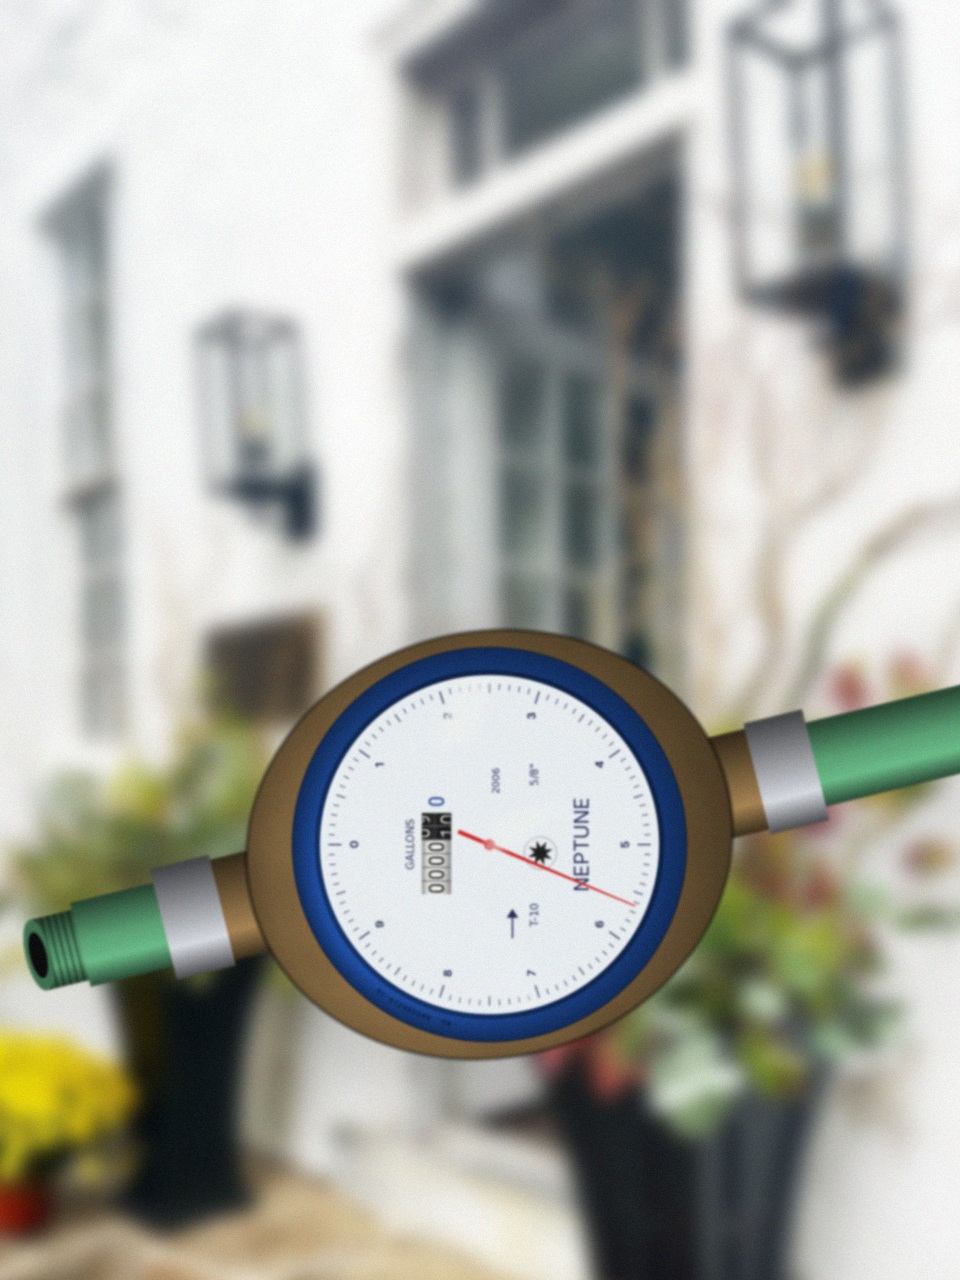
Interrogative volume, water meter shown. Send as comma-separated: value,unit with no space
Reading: 95.6,gal
